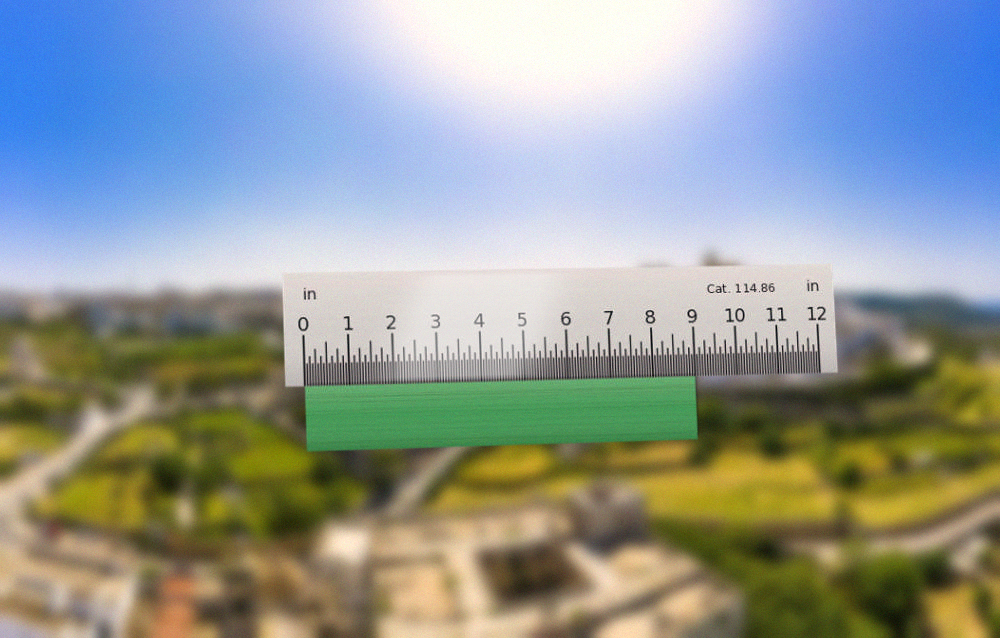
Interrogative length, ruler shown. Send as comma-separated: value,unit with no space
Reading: 9,in
